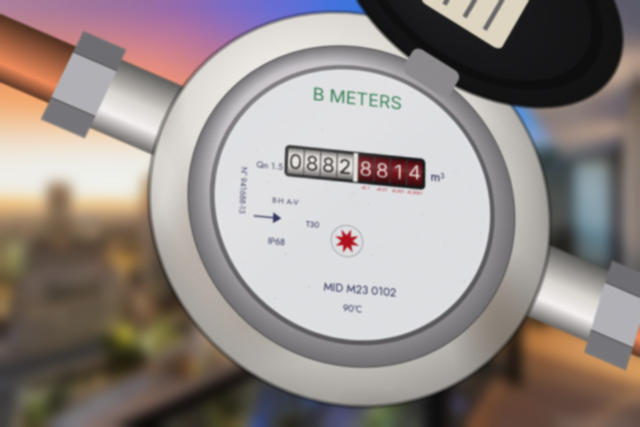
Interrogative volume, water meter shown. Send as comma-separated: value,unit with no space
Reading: 882.8814,m³
